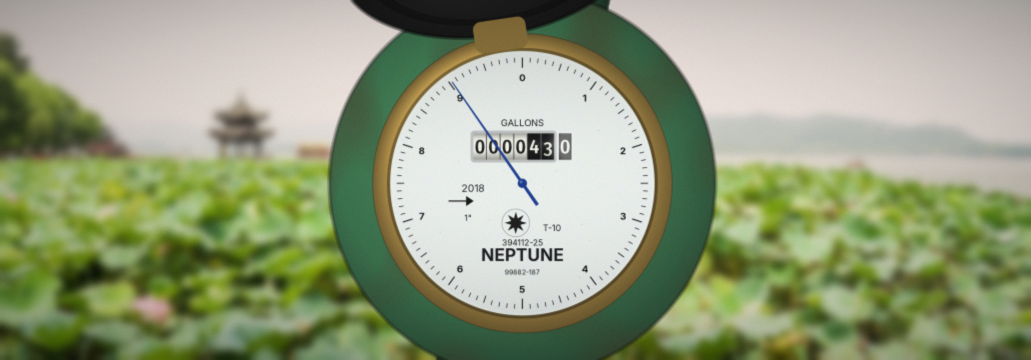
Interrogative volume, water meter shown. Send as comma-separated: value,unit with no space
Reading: 429.0,gal
